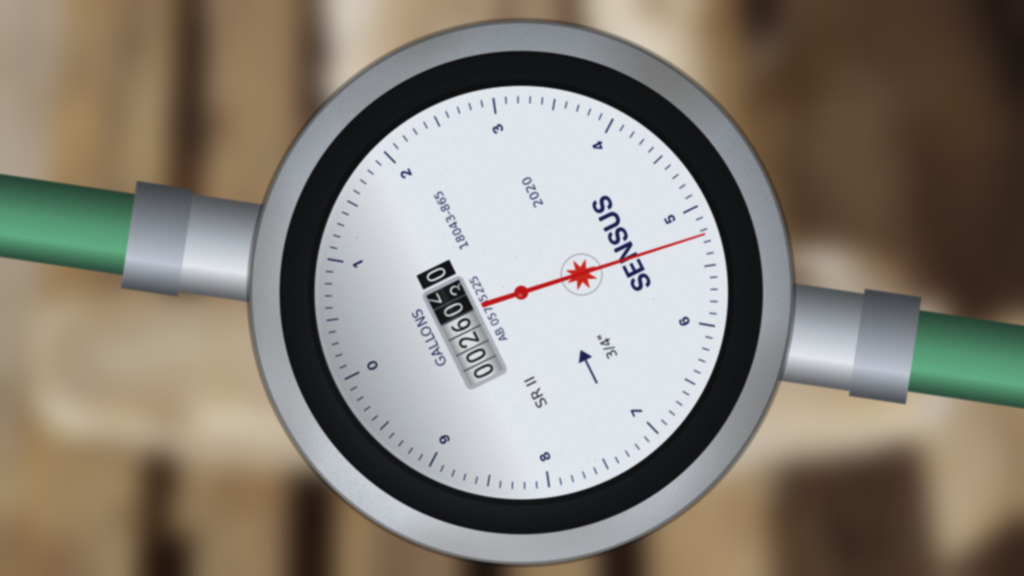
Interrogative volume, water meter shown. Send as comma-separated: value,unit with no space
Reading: 26025.2,gal
